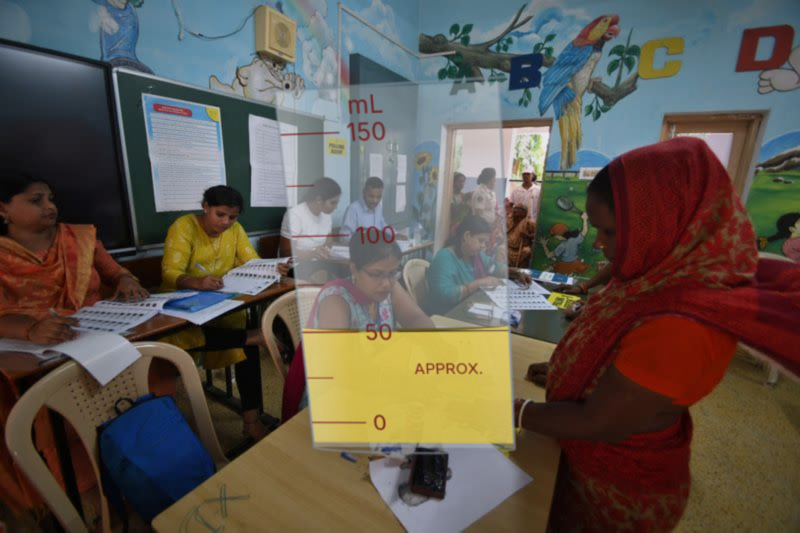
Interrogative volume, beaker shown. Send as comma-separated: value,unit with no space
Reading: 50,mL
